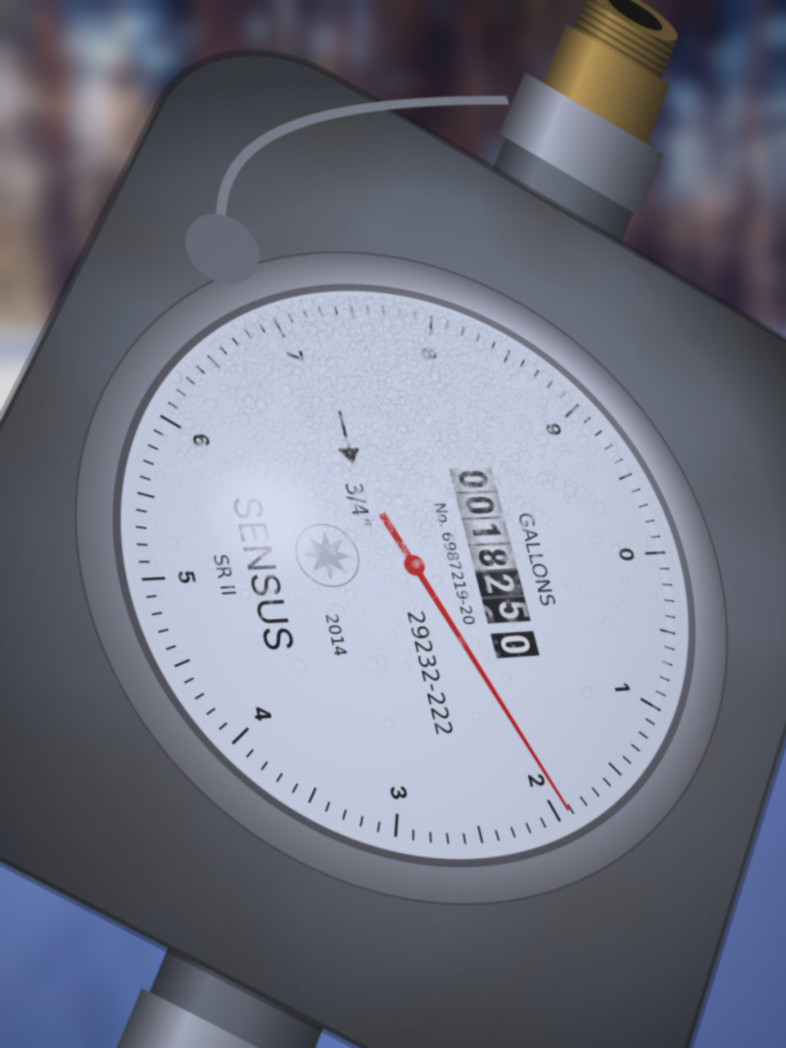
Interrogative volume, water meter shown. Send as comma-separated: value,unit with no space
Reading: 18251.9,gal
